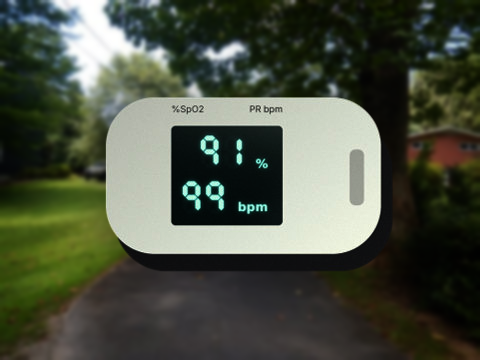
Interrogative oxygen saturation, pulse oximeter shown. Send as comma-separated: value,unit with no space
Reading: 91,%
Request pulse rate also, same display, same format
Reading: 99,bpm
